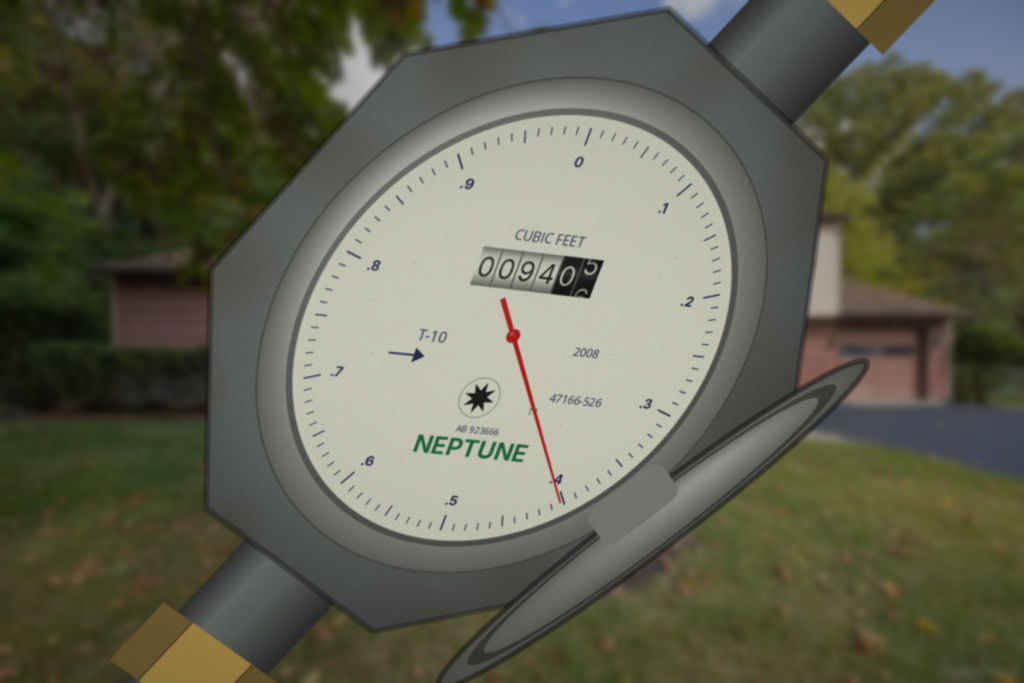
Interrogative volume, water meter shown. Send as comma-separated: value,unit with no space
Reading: 9405.40,ft³
